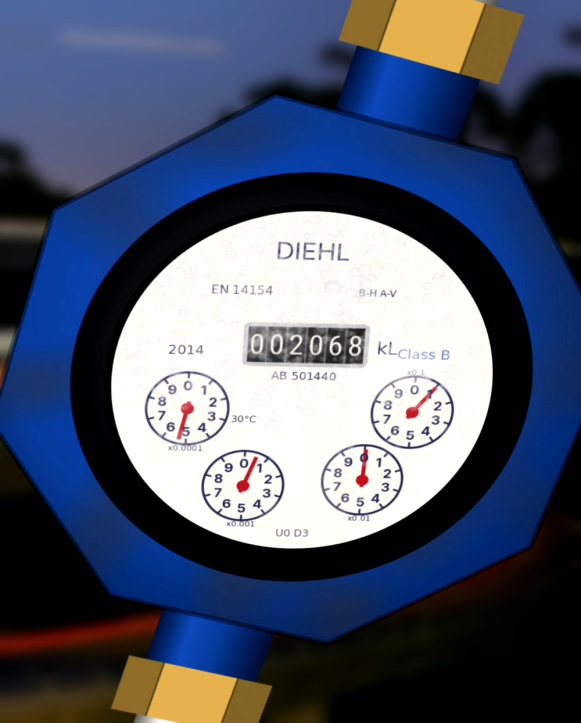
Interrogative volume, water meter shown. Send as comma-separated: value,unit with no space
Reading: 2068.1005,kL
